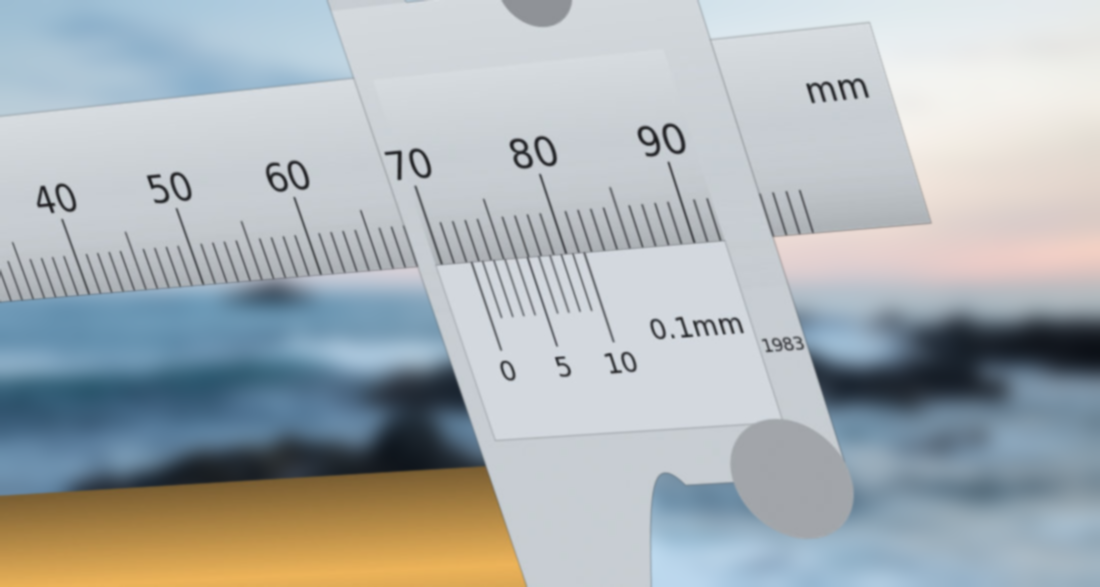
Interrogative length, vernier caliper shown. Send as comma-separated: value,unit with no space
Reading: 72.4,mm
